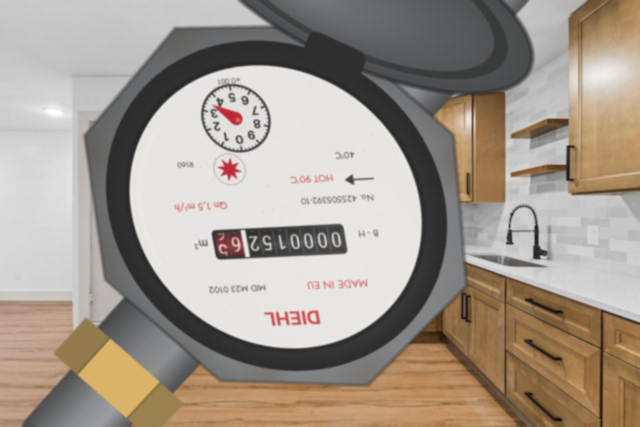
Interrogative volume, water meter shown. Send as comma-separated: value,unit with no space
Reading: 152.653,m³
